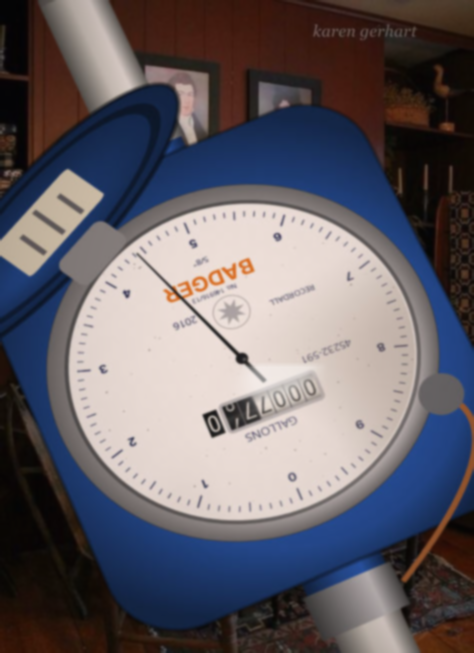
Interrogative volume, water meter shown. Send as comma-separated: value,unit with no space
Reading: 7774.4,gal
